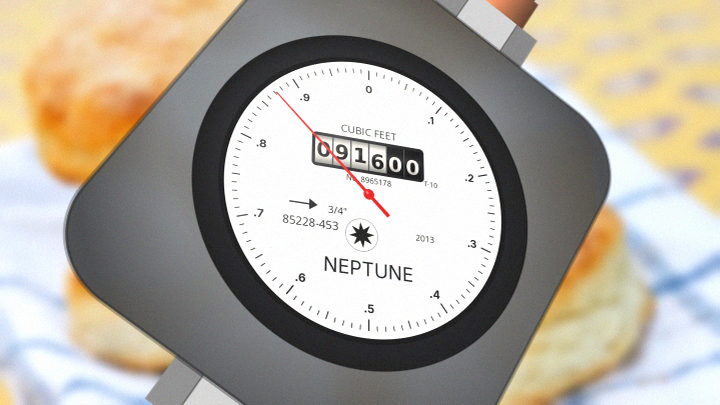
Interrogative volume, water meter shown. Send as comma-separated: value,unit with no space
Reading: 91599.87,ft³
